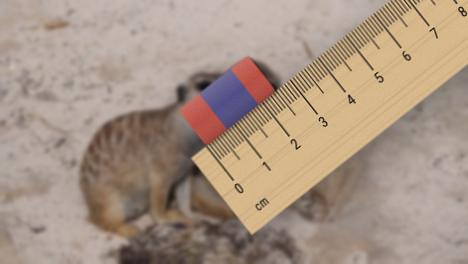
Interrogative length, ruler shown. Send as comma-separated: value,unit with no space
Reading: 2.5,cm
